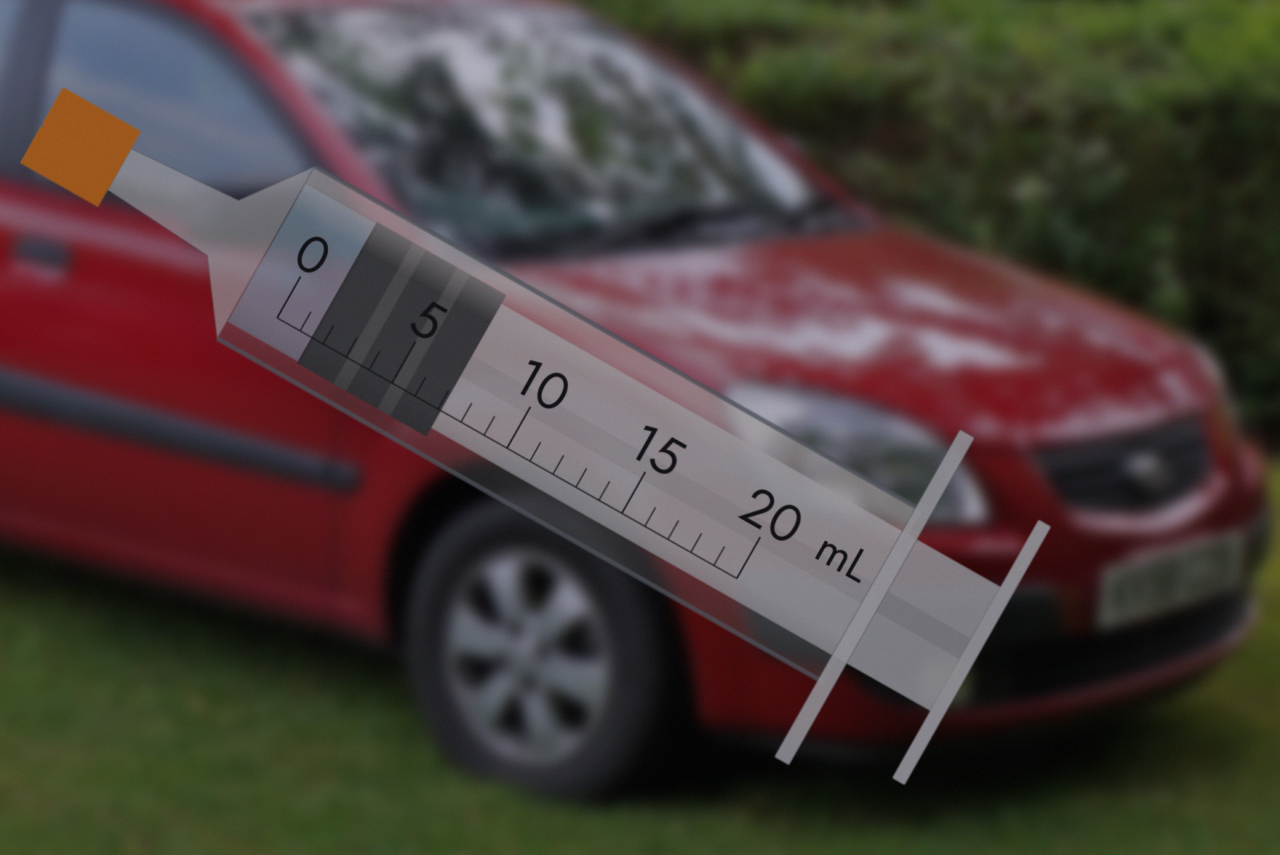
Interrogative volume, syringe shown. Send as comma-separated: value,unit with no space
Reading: 1.5,mL
